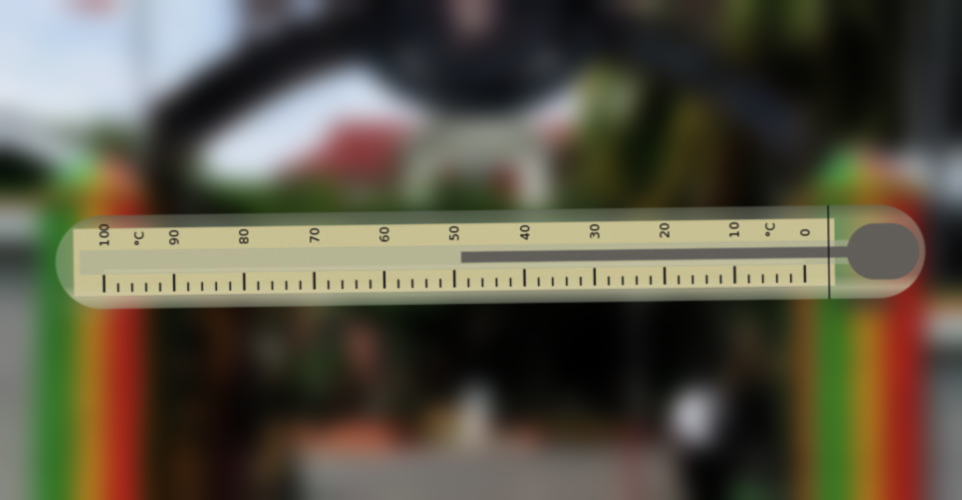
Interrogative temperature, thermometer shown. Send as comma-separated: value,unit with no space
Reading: 49,°C
